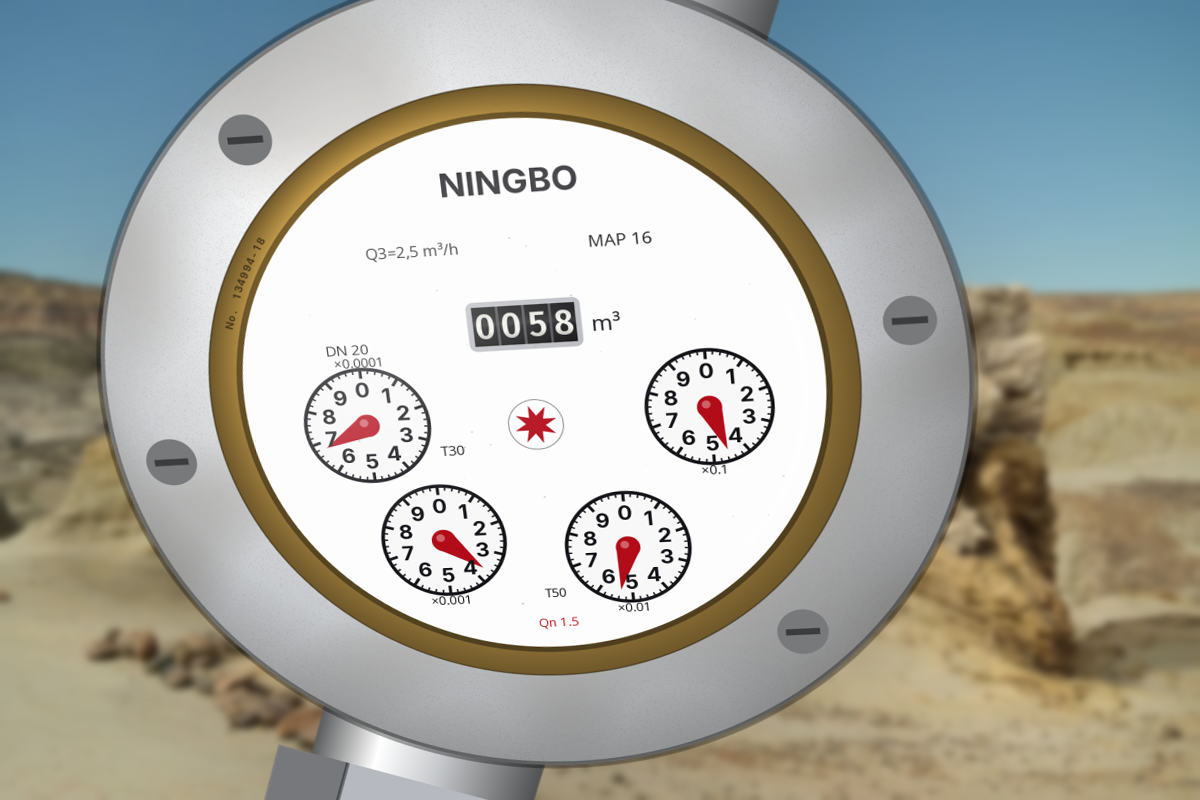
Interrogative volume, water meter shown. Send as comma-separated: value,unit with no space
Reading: 58.4536,m³
